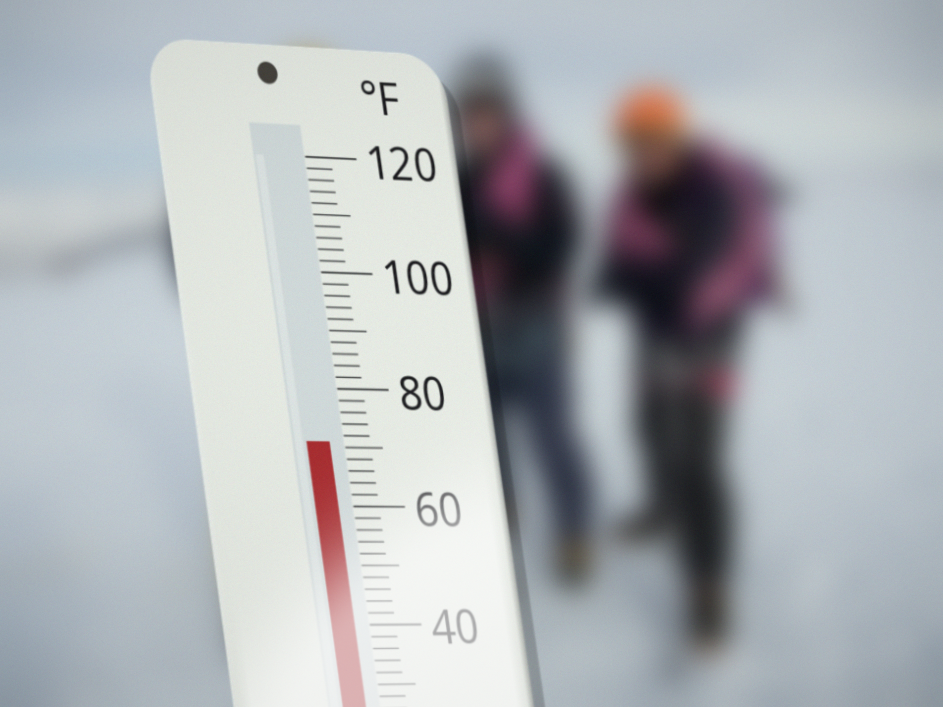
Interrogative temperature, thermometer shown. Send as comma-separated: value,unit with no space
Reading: 71,°F
